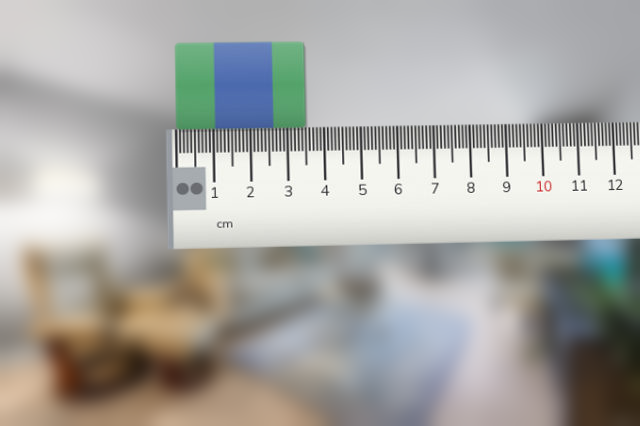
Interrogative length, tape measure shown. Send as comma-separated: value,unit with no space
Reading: 3.5,cm
